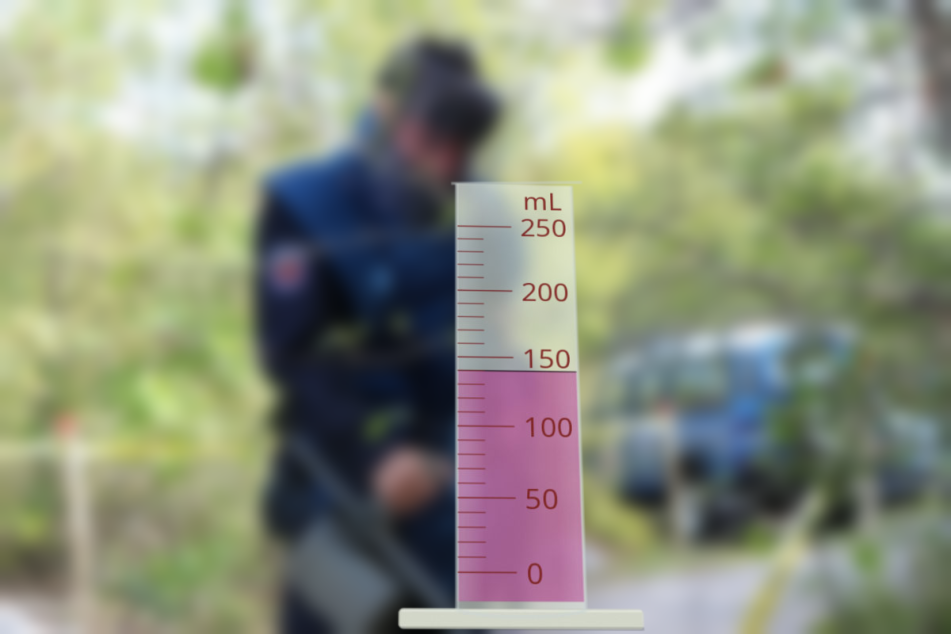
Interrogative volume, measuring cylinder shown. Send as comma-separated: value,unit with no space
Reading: 140,mL
